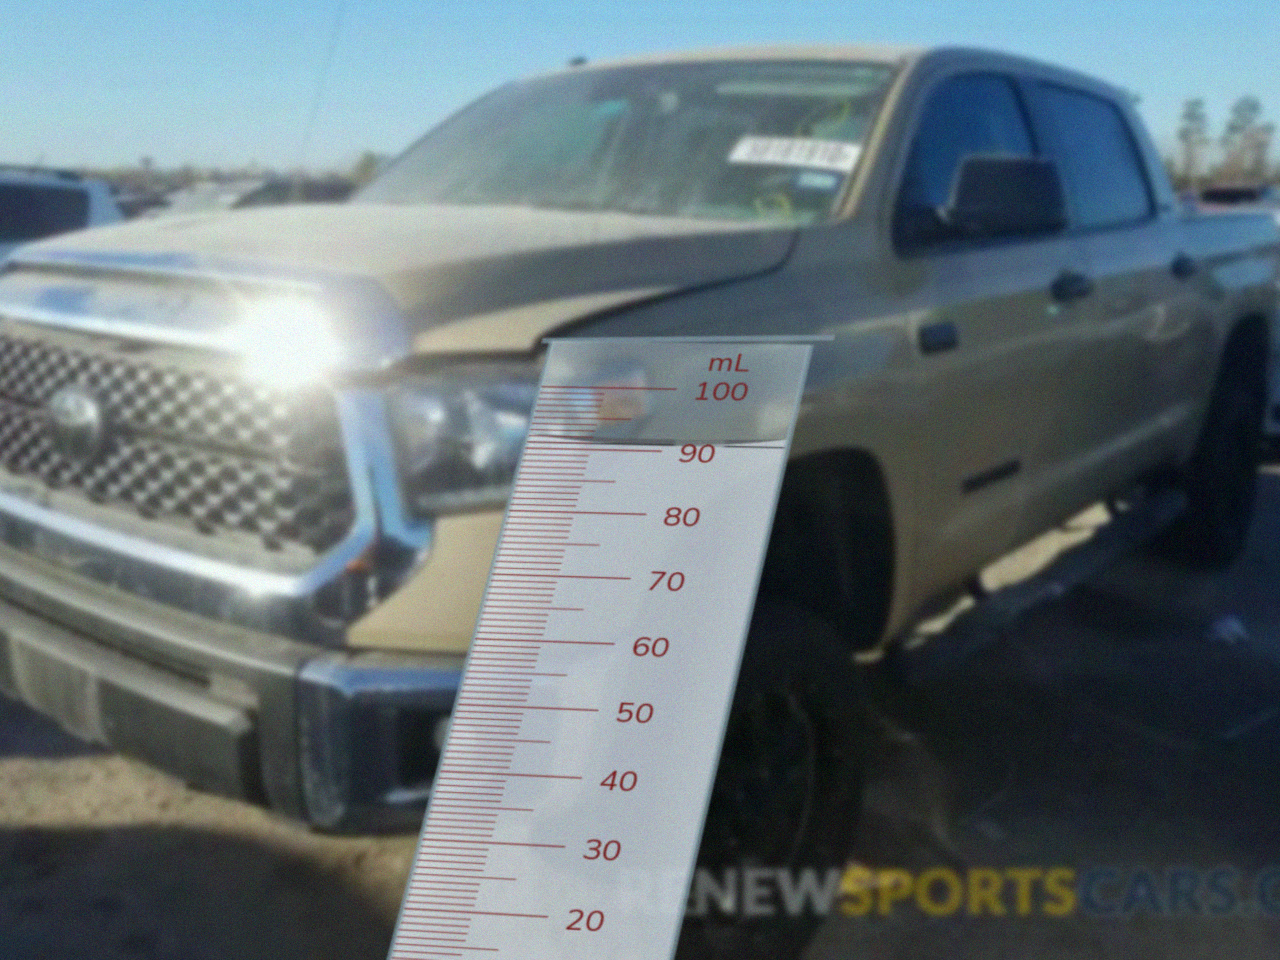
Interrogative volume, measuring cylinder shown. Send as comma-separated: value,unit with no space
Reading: 91,mL
